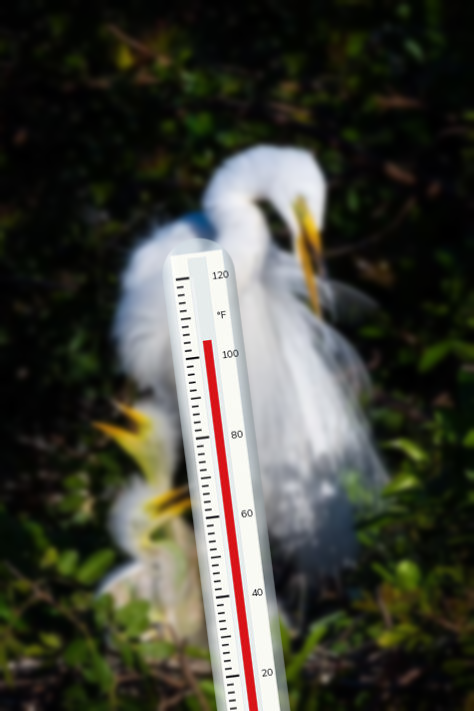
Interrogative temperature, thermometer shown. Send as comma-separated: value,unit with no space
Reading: 104,°F
